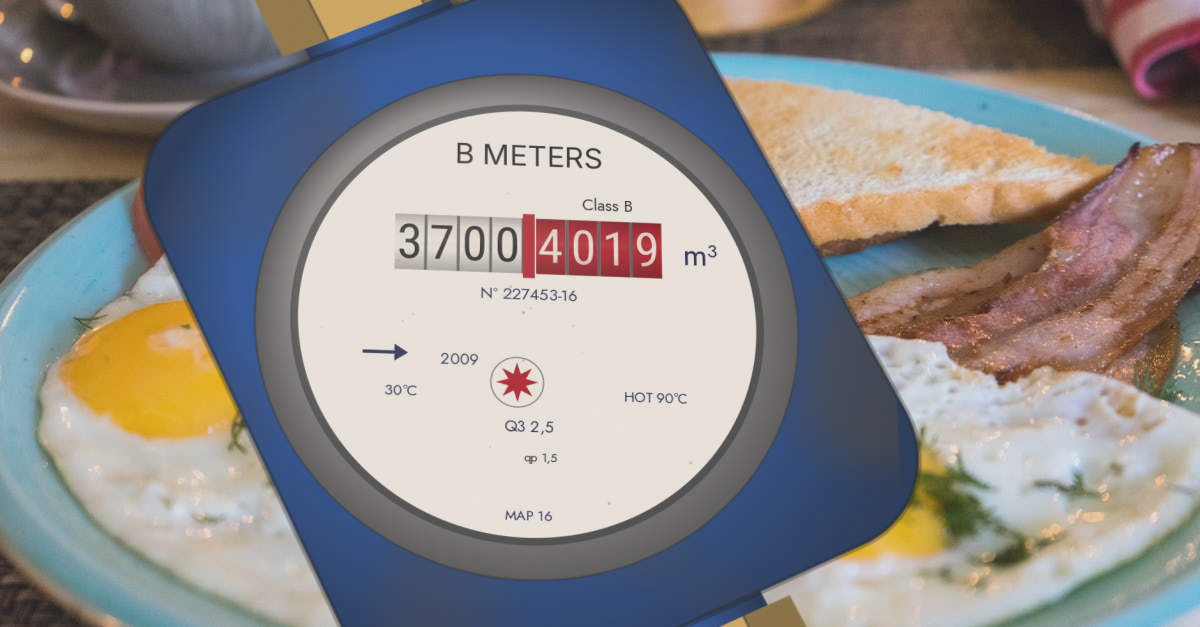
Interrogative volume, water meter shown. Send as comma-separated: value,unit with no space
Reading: 3700.4019,m³
